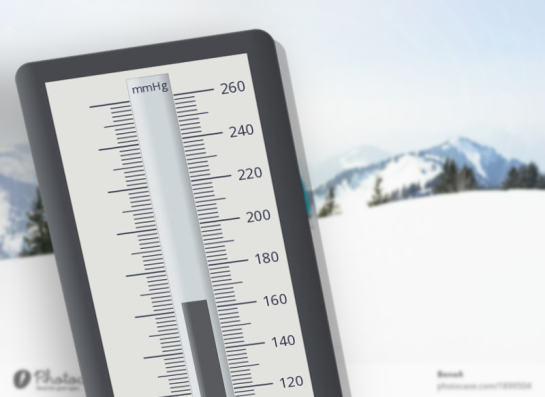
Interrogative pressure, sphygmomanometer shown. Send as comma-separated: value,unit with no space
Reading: 164,mmHg
